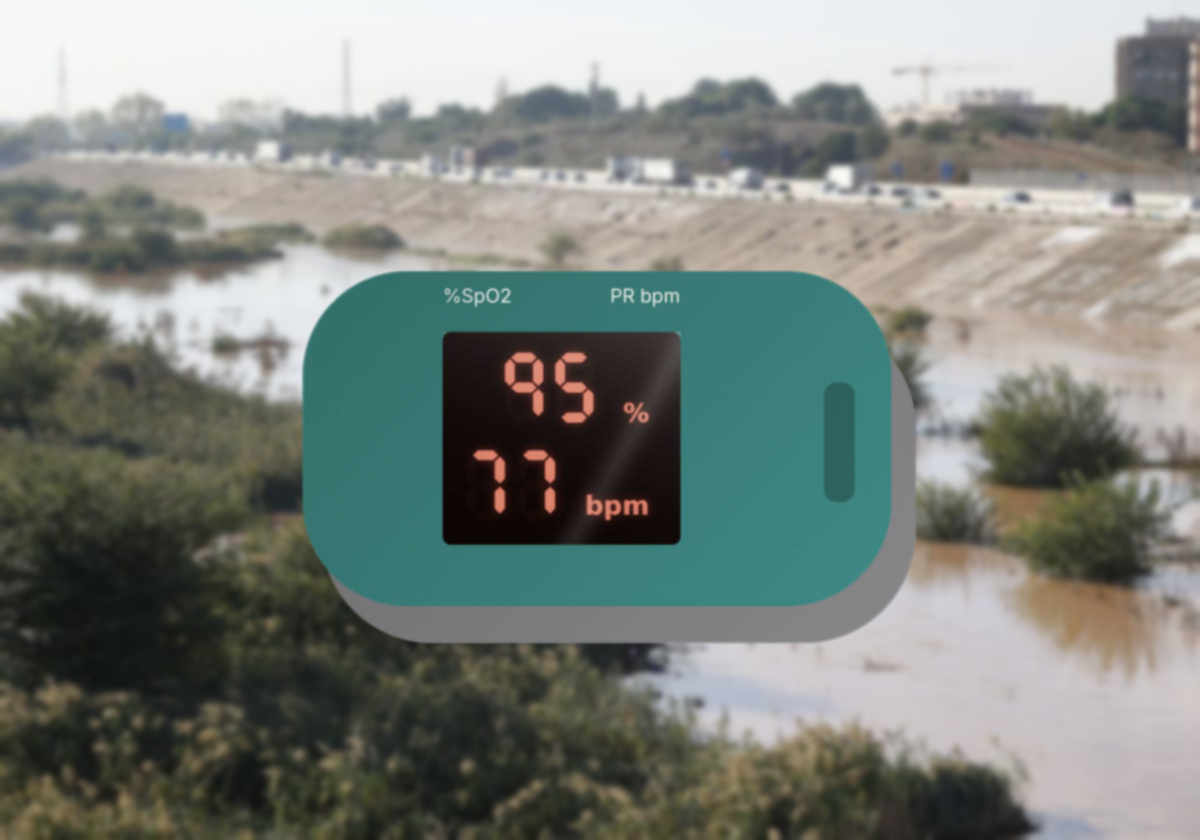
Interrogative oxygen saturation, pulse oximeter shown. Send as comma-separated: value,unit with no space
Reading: 95,%
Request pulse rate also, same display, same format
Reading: 77,bpm
